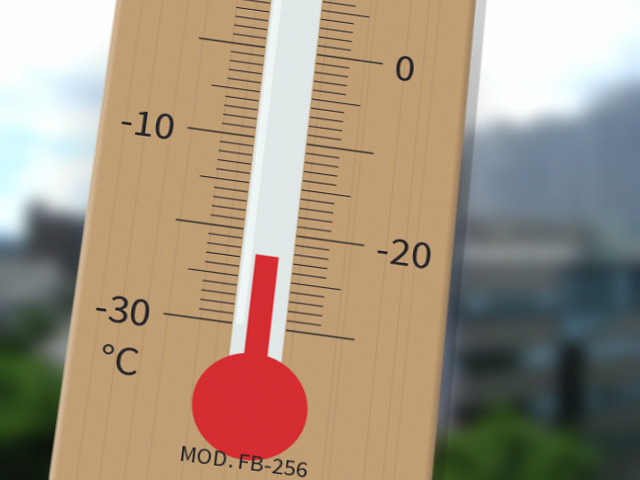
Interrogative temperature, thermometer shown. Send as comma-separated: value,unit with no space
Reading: -22.5,°C
